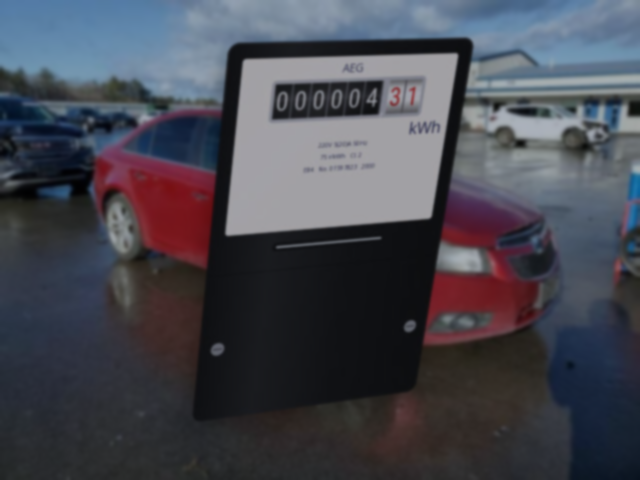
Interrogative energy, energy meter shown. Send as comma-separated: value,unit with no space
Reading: 4.31,kWh
